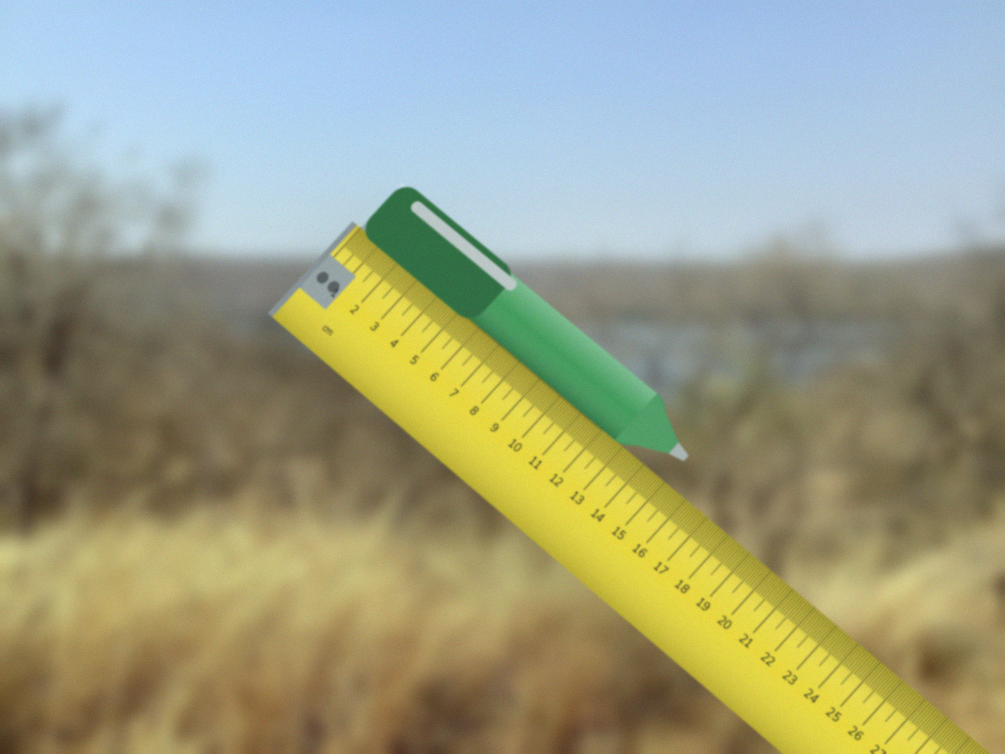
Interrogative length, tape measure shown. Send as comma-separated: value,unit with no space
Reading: 15,cm
